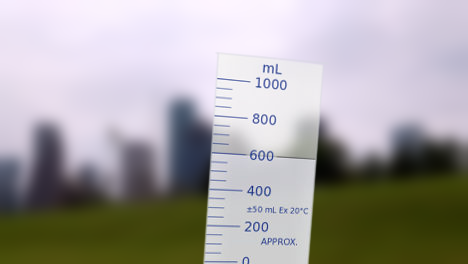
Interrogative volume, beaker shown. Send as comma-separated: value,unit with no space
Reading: 600,mL
